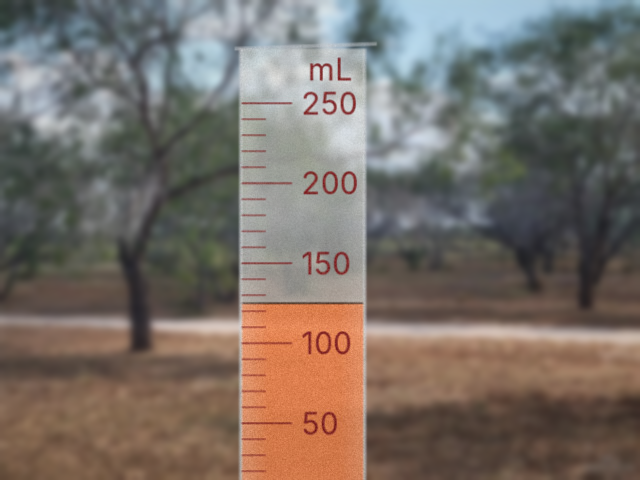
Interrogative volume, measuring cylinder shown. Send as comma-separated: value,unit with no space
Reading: 125,mL
